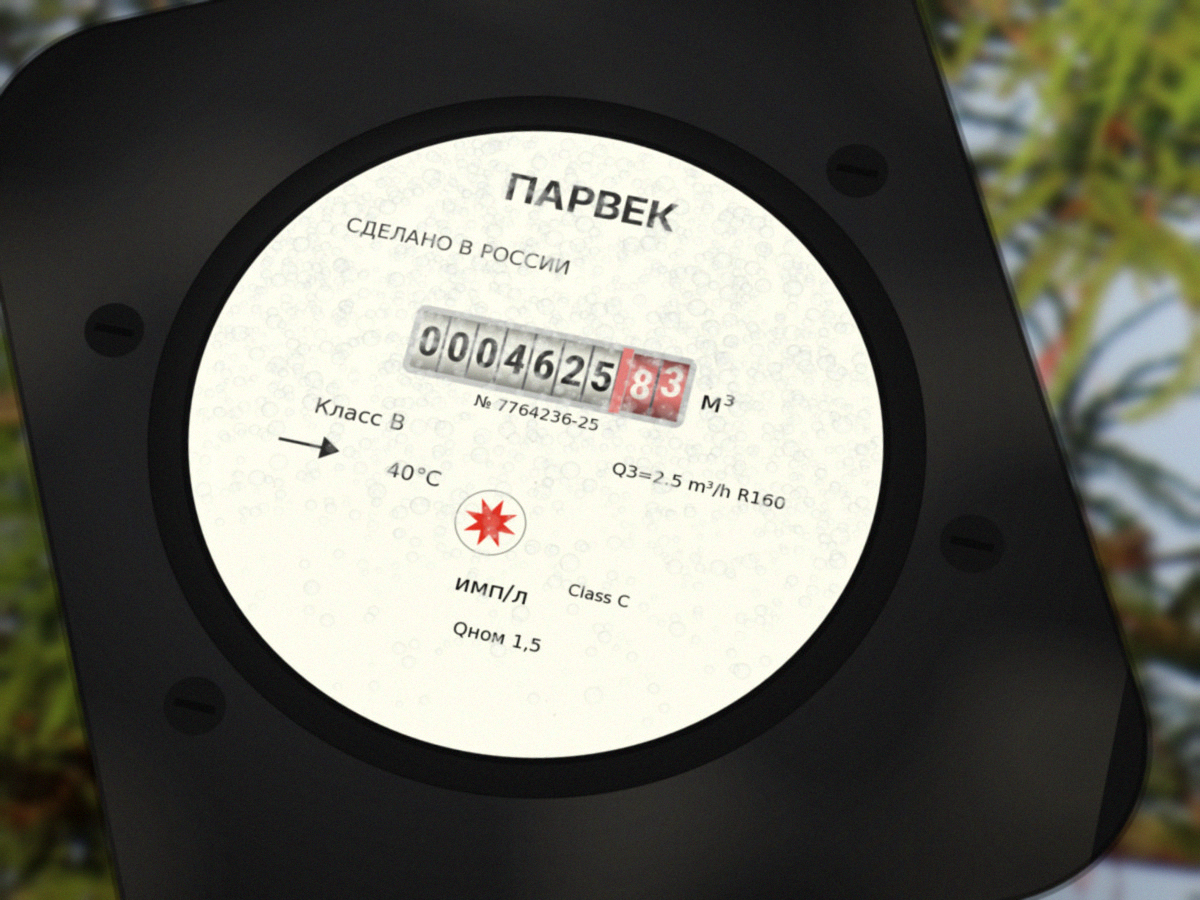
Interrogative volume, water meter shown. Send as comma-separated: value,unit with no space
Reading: 4625.83,m³
